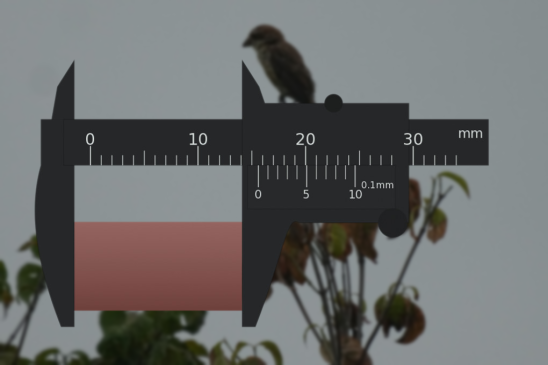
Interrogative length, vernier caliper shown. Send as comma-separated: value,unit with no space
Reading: 15.6,mm
